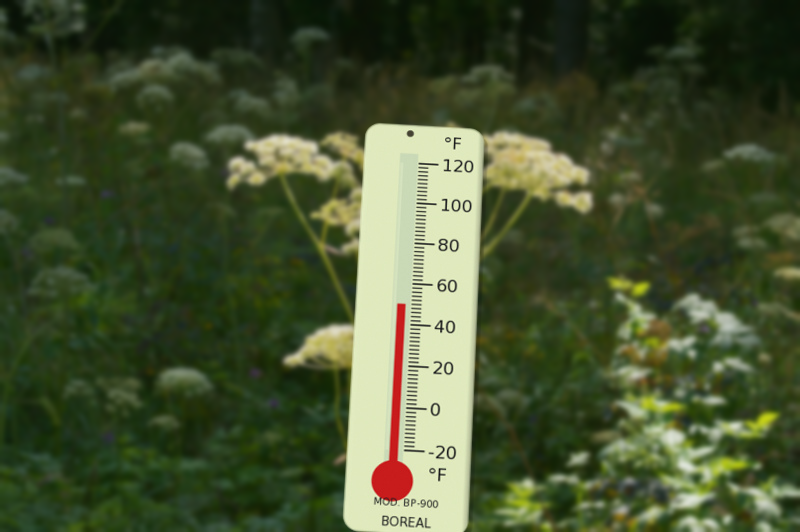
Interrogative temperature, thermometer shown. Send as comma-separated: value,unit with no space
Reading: 50,°F
